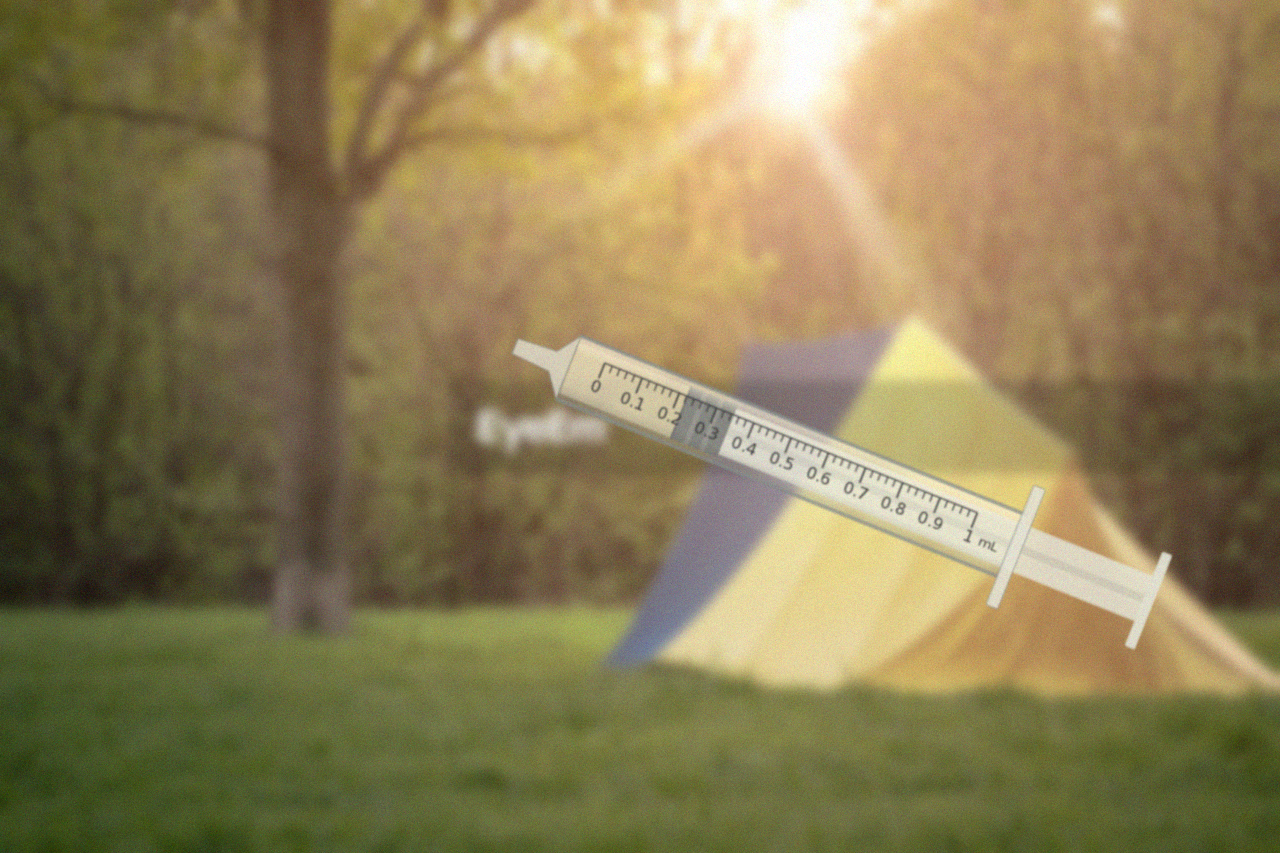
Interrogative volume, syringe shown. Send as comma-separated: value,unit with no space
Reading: 0.22,mL
